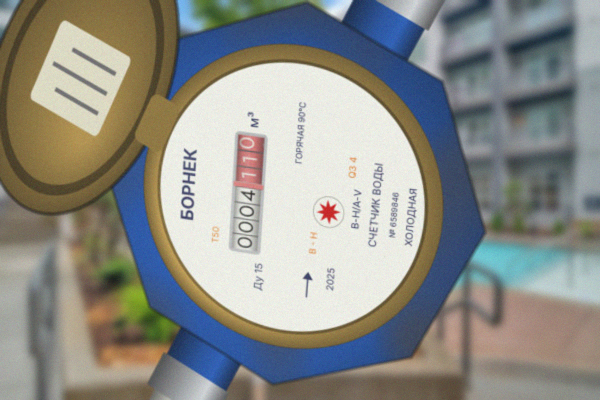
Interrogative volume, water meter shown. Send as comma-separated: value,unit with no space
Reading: 4.110,m³
